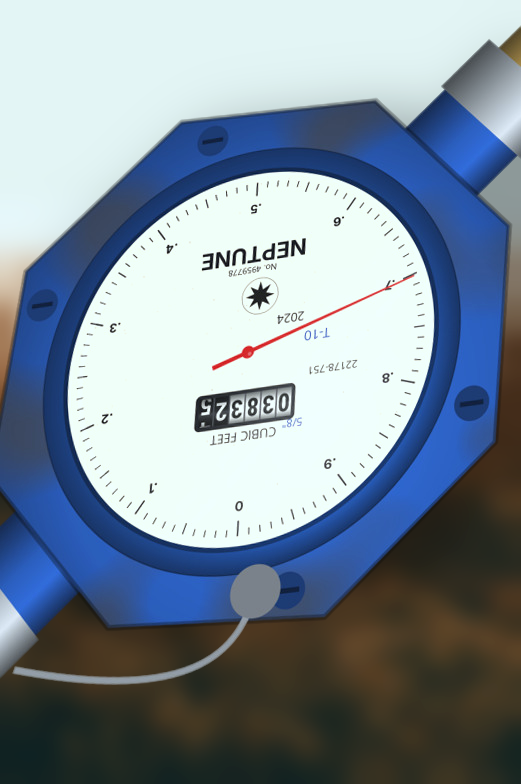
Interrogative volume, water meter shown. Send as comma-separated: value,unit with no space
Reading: 38324.70,ft³
